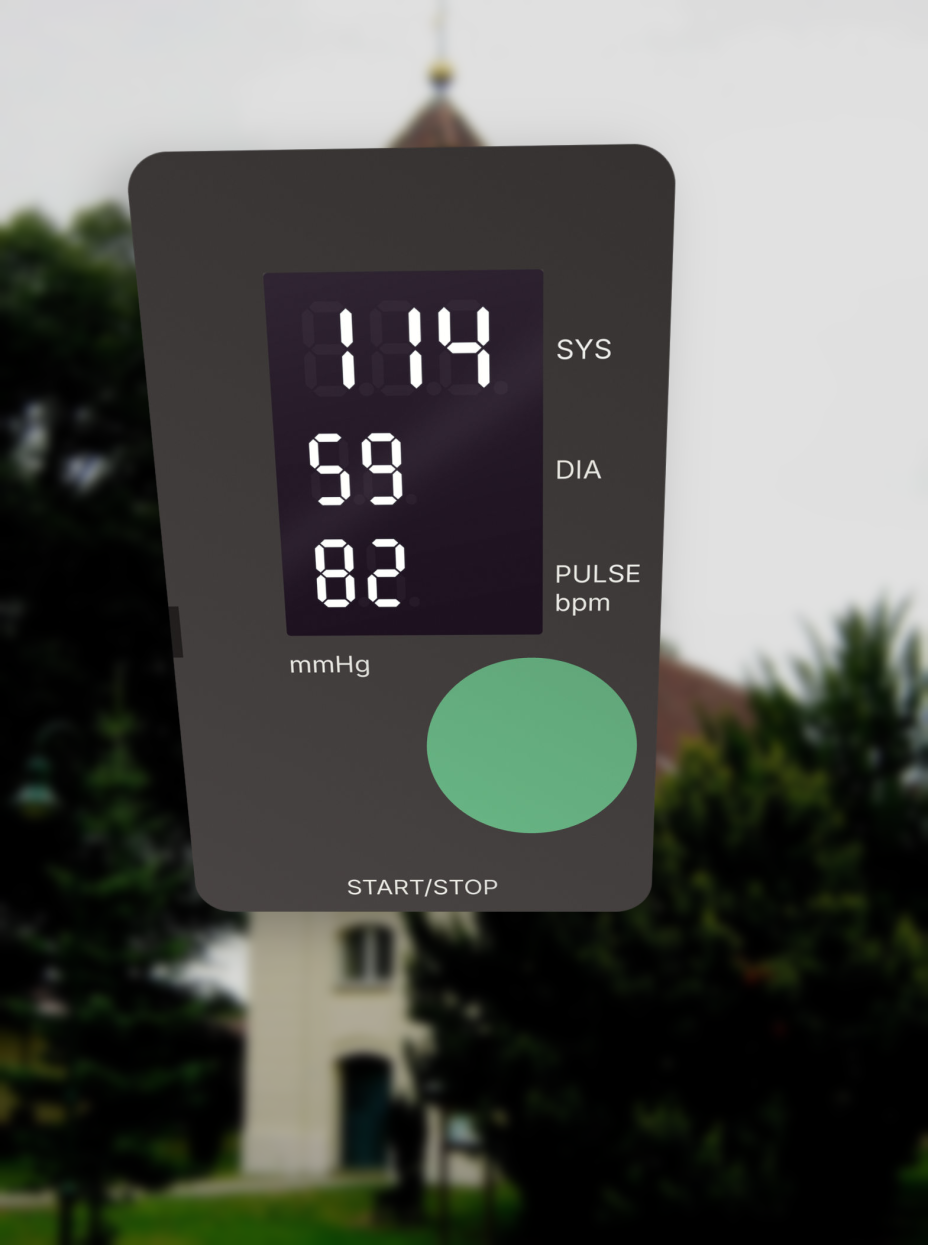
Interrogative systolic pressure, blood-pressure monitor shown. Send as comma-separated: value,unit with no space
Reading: 114,mmHg
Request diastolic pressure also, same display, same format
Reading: 59,mmHg
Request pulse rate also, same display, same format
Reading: 82,bpm
